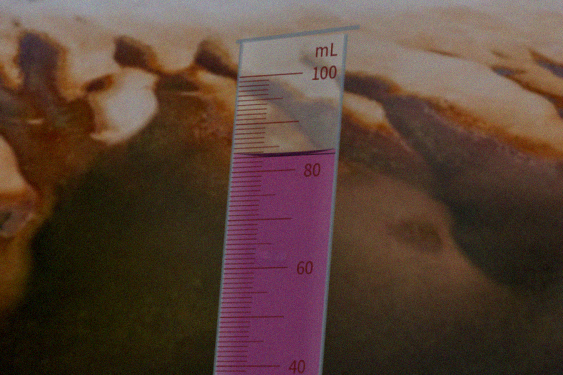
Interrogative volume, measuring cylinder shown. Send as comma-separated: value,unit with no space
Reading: 83,mL
